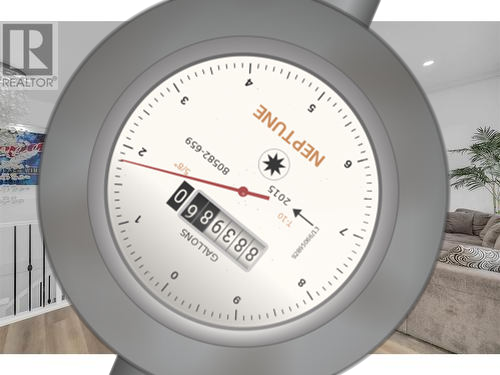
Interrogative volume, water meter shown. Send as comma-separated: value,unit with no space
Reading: 8839861.8,gal
